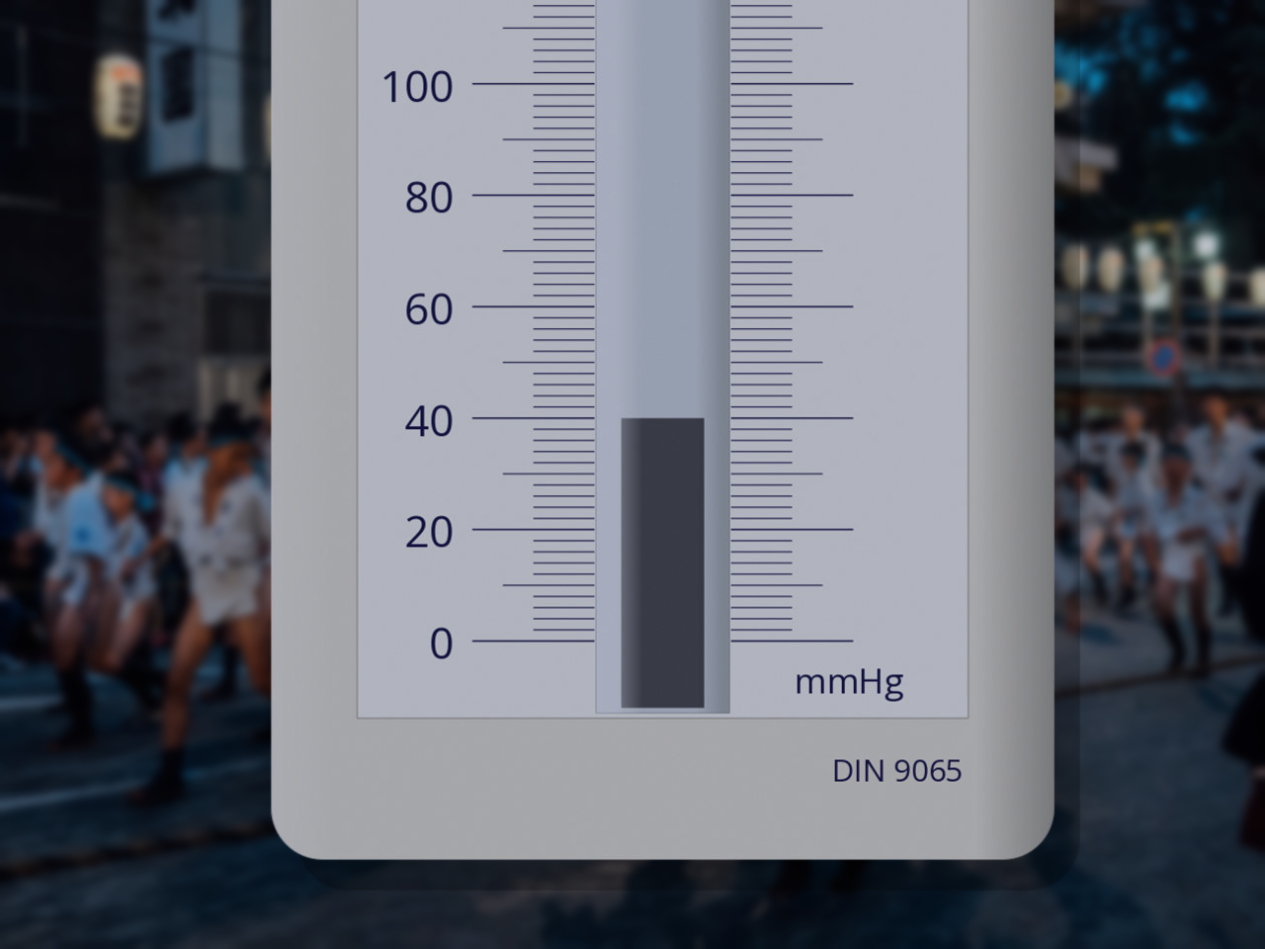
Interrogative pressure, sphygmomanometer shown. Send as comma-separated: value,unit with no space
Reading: 40,mmHg
